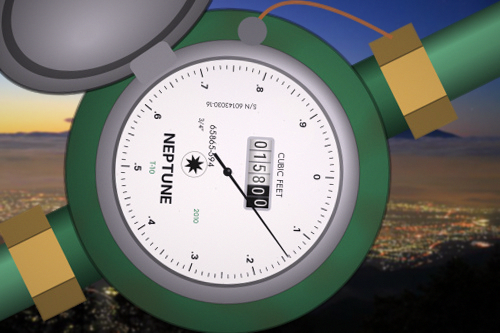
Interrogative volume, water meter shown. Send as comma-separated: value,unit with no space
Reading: 15800.14,ft³
